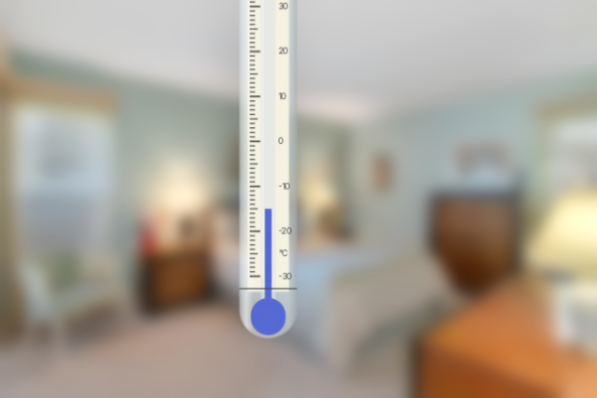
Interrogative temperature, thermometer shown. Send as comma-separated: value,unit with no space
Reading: -15,°C
